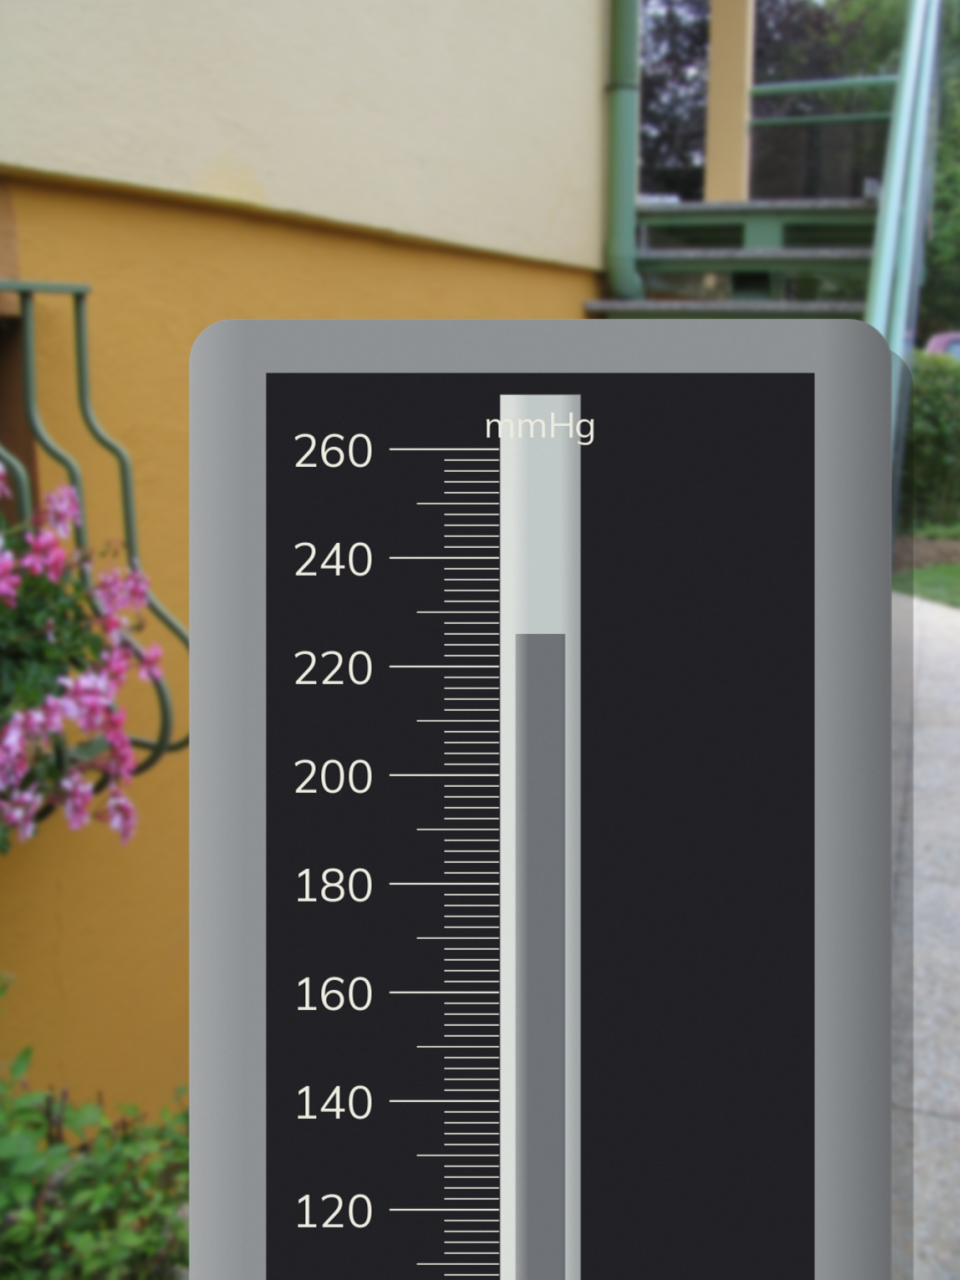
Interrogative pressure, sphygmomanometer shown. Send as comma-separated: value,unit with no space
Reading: 226,mmHg
